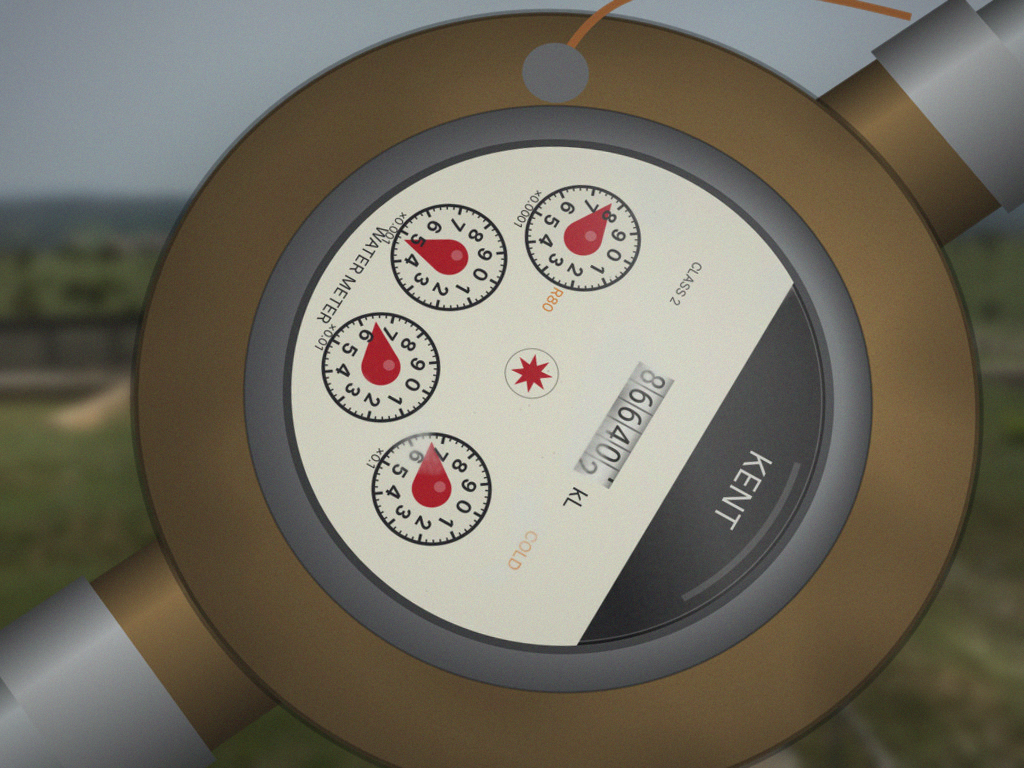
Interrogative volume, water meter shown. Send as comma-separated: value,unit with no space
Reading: 866401.6647,kL
